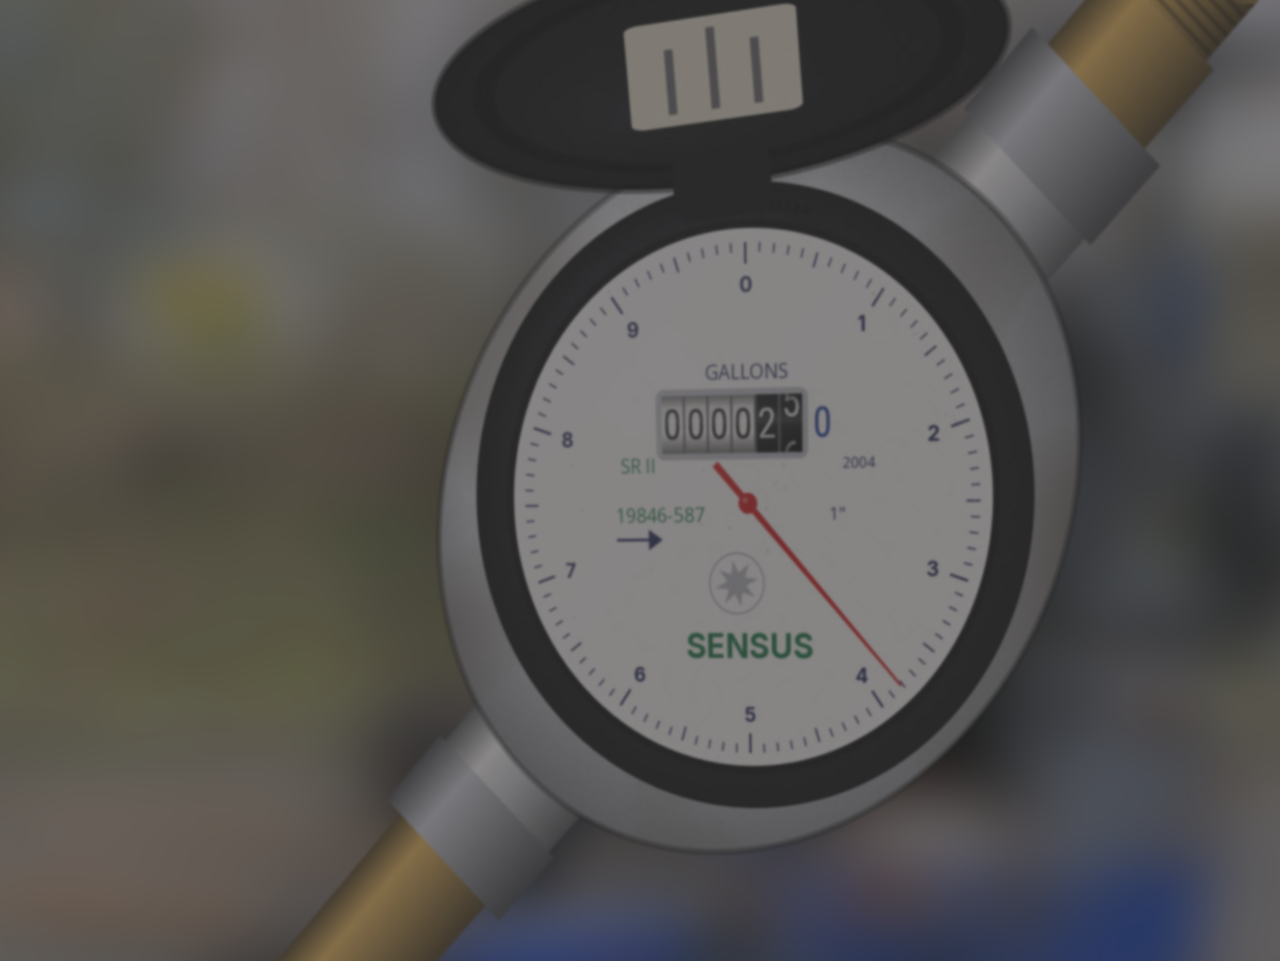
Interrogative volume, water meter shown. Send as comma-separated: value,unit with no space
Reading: 253.8,gal
